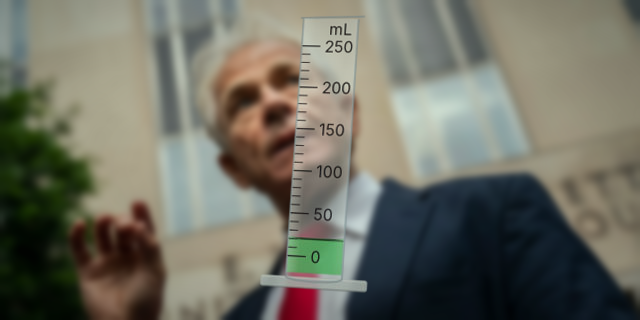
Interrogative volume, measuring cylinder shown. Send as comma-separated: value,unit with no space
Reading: 20,mL
